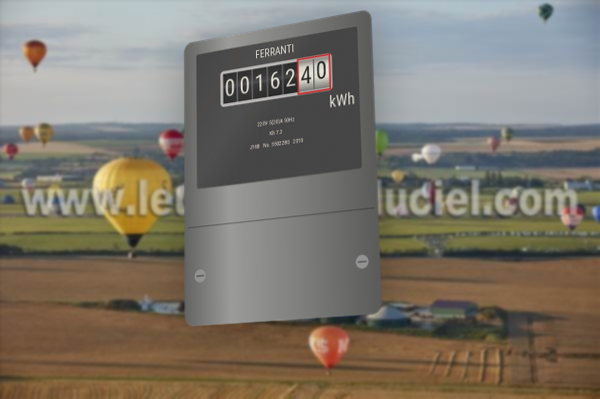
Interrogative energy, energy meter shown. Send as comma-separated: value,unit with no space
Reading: 162.40,kWh
